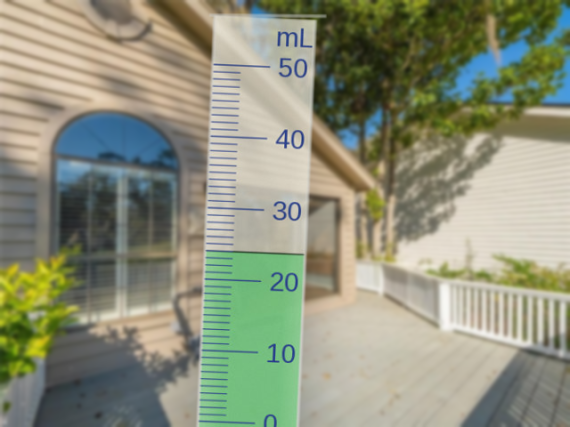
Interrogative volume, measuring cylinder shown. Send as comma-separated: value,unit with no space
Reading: 24,mL
